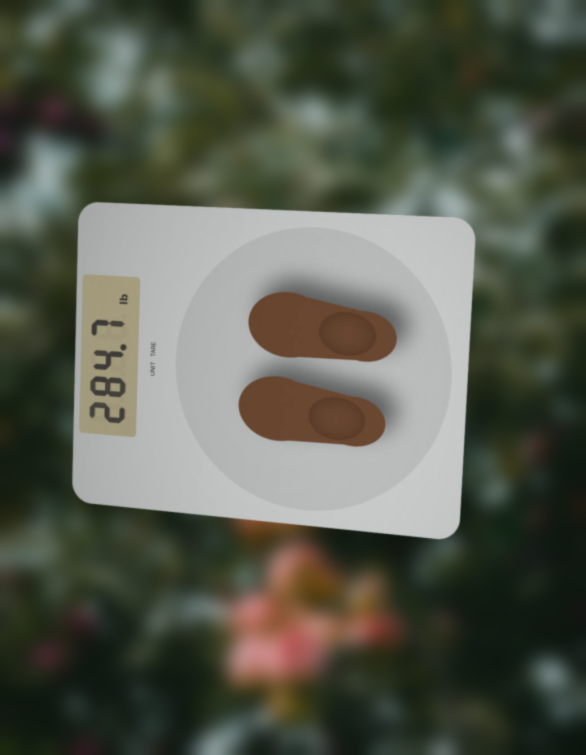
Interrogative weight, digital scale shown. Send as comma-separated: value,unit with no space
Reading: 284.7,lb
